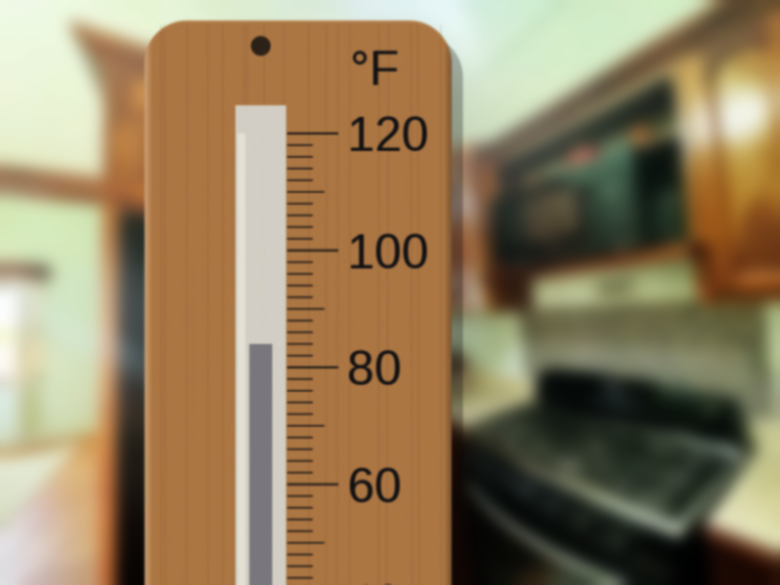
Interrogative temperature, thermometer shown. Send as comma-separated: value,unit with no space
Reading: 84,°F
